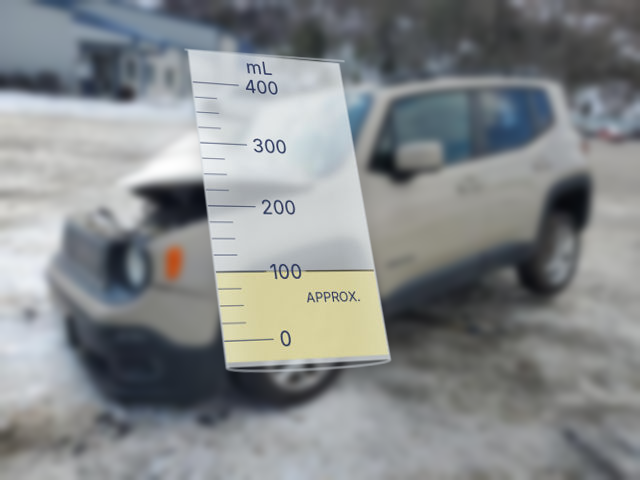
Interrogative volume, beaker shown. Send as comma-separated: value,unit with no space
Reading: 100,mL
